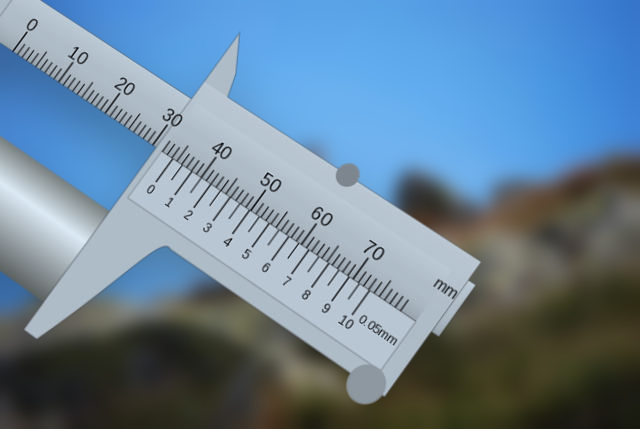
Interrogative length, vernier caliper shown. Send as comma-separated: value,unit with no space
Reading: 34.2,mm
